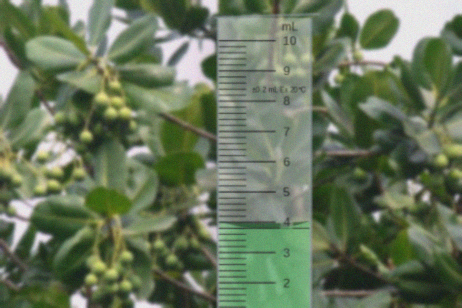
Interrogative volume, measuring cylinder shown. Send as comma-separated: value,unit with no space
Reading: 3.8,mL
